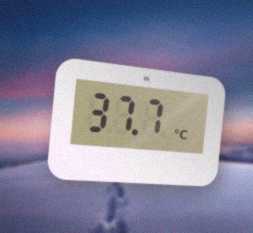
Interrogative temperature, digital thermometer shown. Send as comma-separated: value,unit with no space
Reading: 37.7,°C
